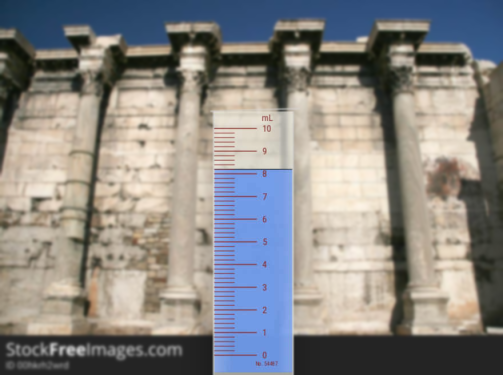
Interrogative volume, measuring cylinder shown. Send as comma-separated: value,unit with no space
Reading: 8.2,mL
